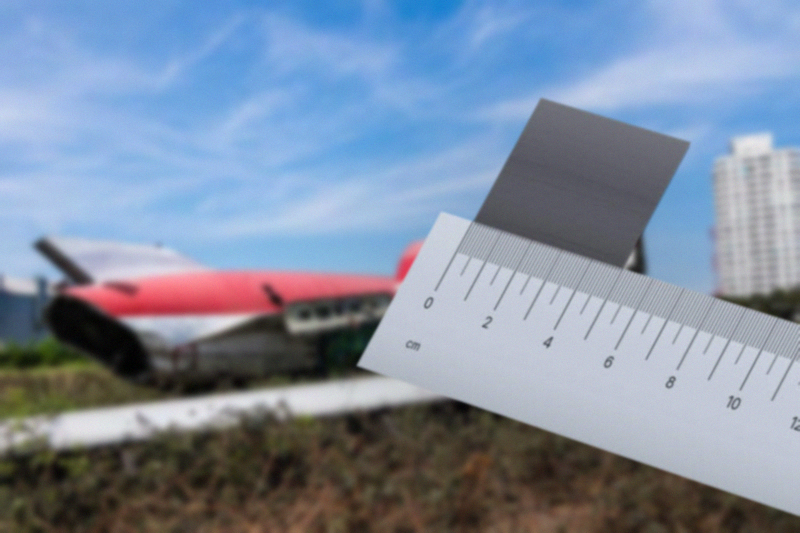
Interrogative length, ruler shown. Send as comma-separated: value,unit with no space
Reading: 5,cm
